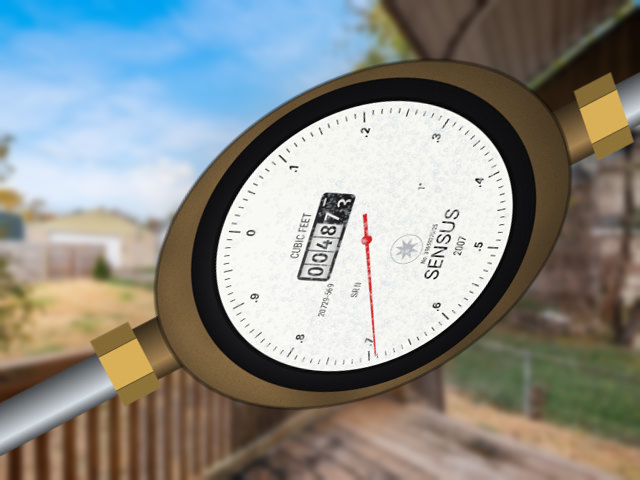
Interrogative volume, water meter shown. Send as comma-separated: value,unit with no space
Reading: 4872.69,ft³
